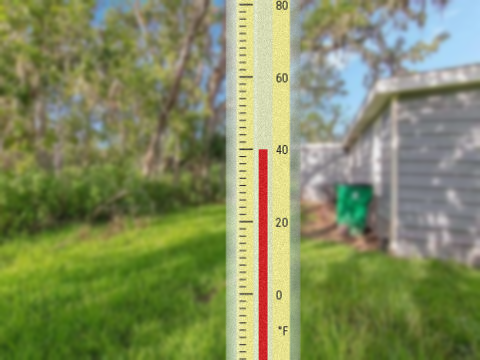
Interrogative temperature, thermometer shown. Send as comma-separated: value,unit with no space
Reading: 40,°F
